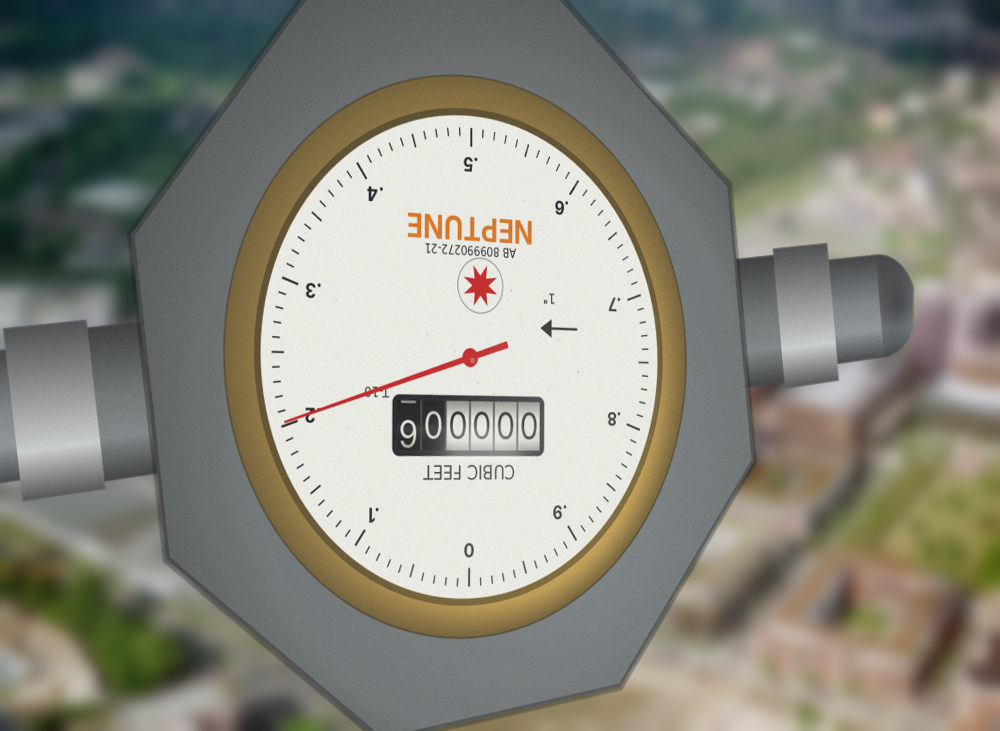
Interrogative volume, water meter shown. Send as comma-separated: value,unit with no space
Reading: 6.20,ft³
